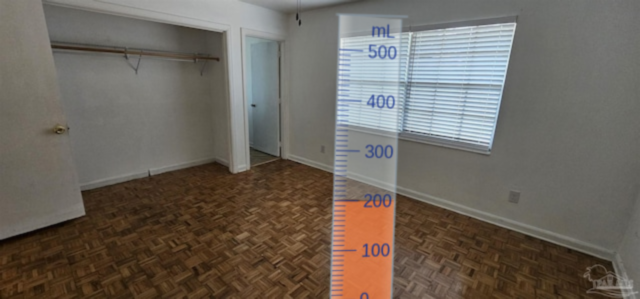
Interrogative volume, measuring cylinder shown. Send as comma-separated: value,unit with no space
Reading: 200,mL
